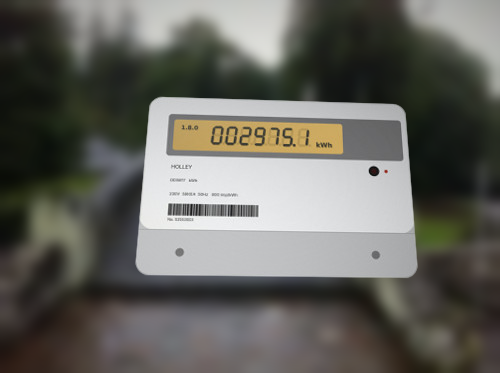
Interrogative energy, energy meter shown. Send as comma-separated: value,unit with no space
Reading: 2975.1,kWh
